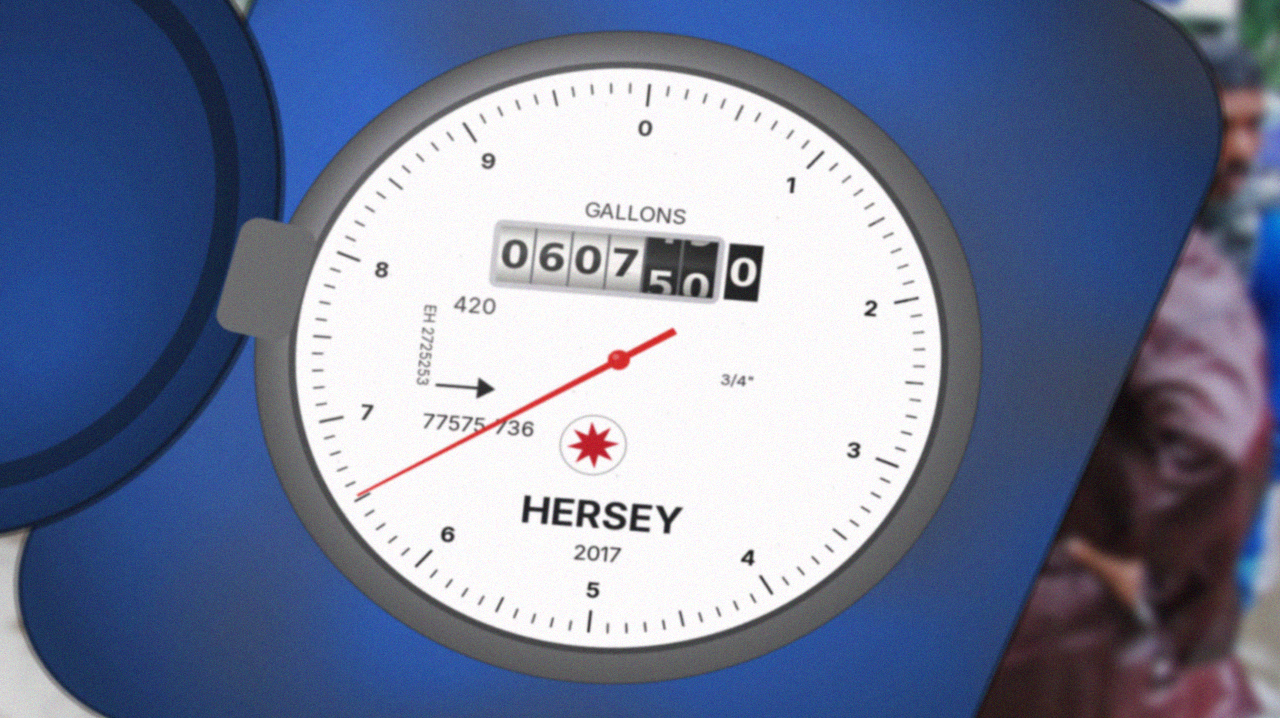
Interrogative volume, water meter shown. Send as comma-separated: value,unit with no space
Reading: 607496.5,gal
